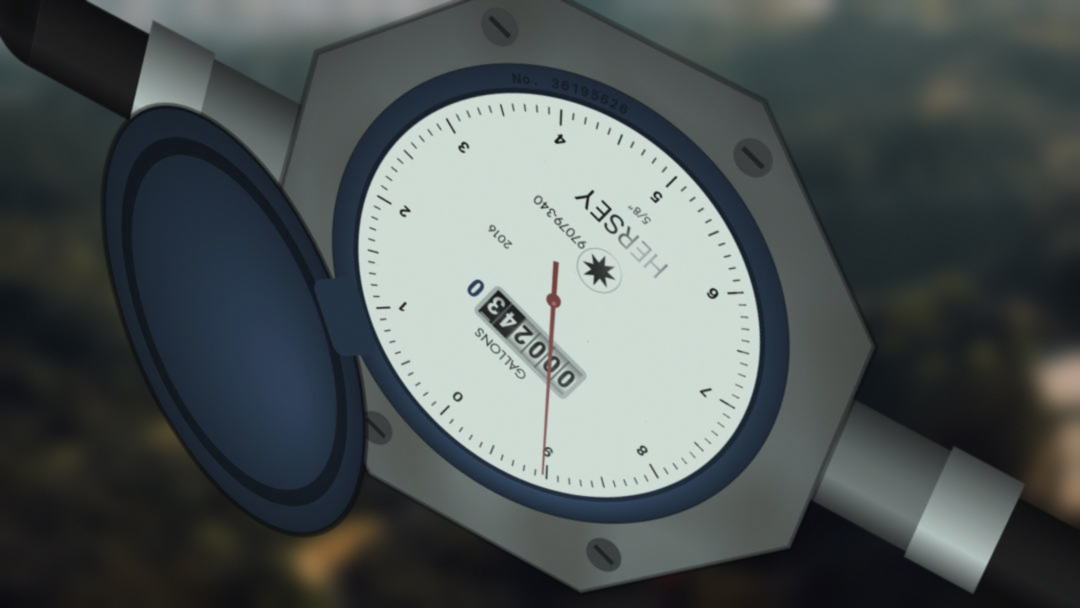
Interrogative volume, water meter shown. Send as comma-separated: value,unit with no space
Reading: 2429.0,gal
